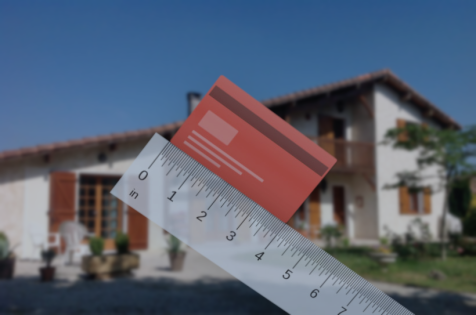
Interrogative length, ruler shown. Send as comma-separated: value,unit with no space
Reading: 4,in
